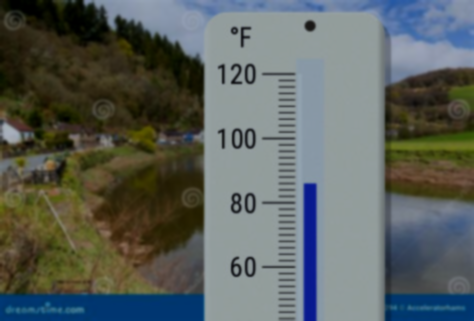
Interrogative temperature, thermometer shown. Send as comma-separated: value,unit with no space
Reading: 86,°F
